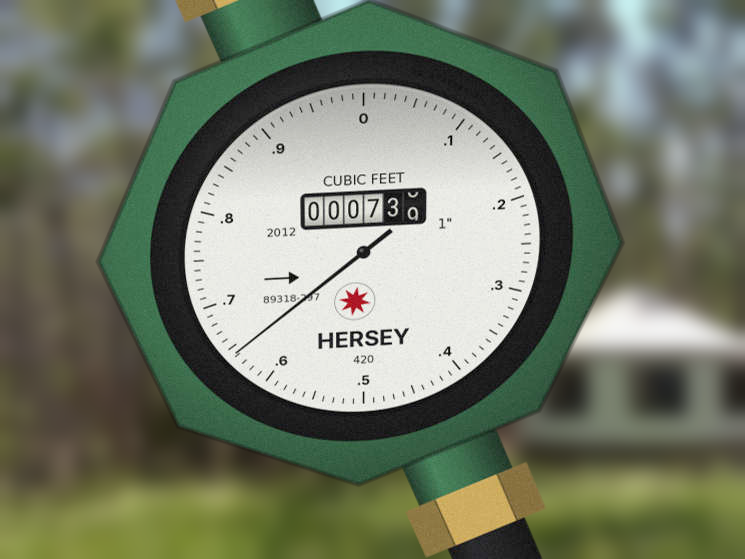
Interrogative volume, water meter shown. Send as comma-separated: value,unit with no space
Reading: 738.64,ft³
